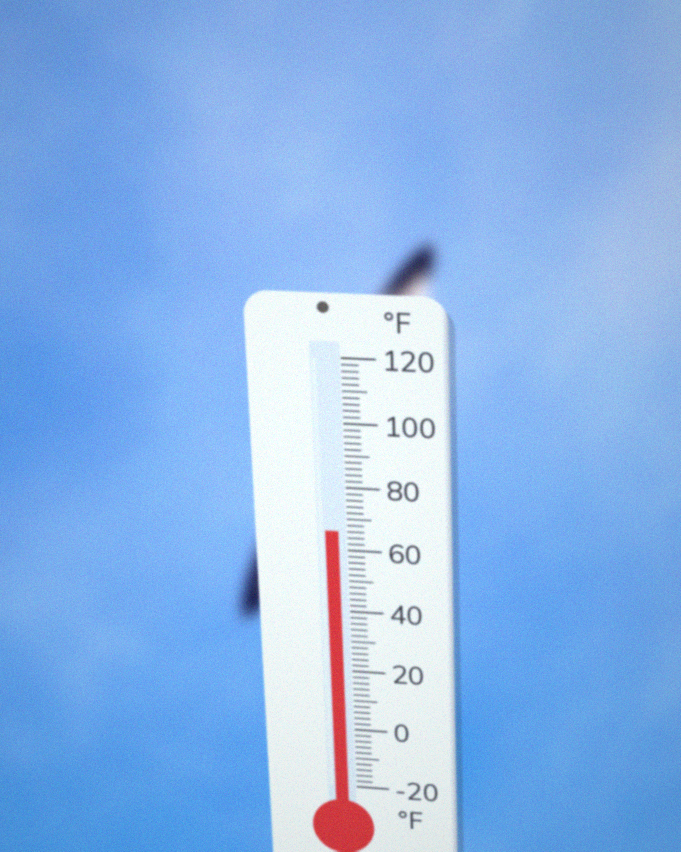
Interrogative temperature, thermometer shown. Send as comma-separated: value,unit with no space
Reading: 66,°F
